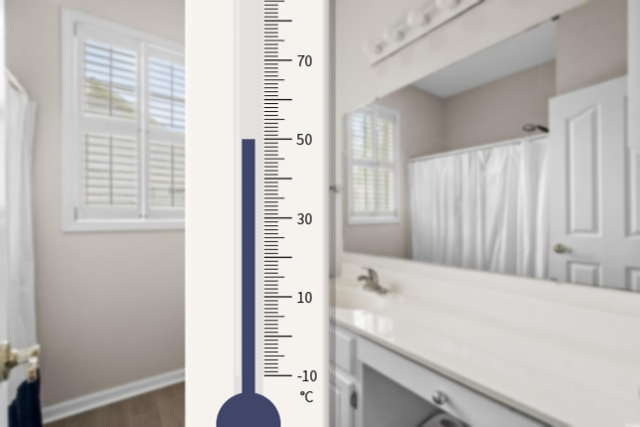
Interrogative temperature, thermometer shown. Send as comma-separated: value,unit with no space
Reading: 50,°C
